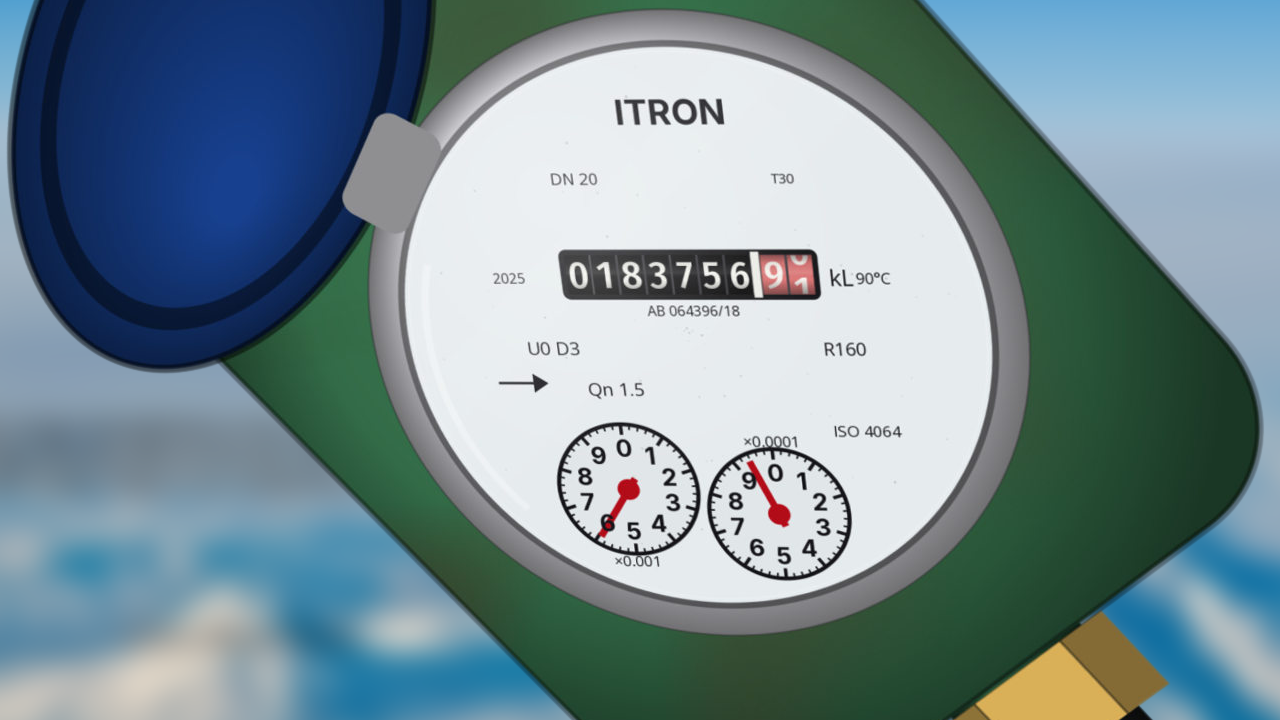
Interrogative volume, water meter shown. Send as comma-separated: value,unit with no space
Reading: 183756.9059,kL
